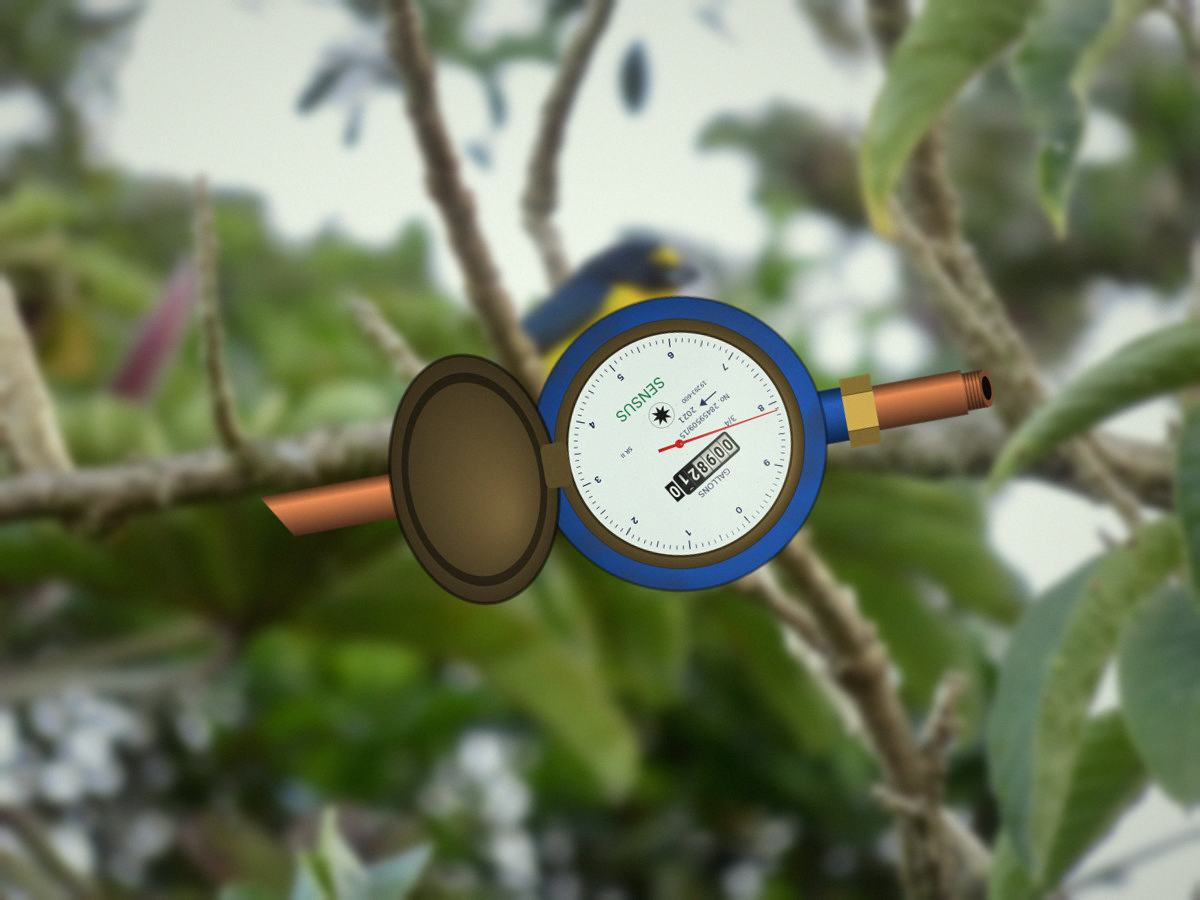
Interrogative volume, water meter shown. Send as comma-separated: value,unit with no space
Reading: 98208.1,gal
